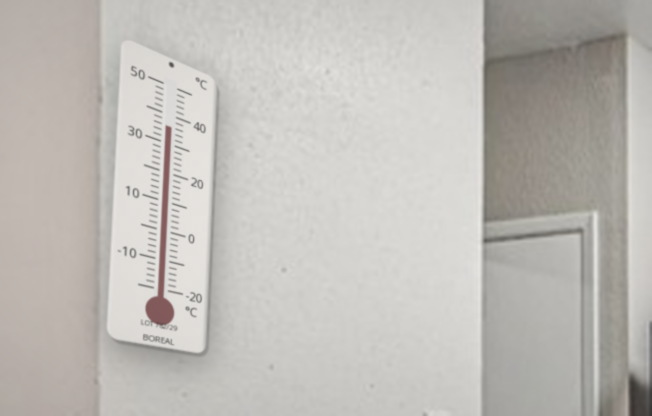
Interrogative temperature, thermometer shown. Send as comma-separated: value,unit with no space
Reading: 36,°C
